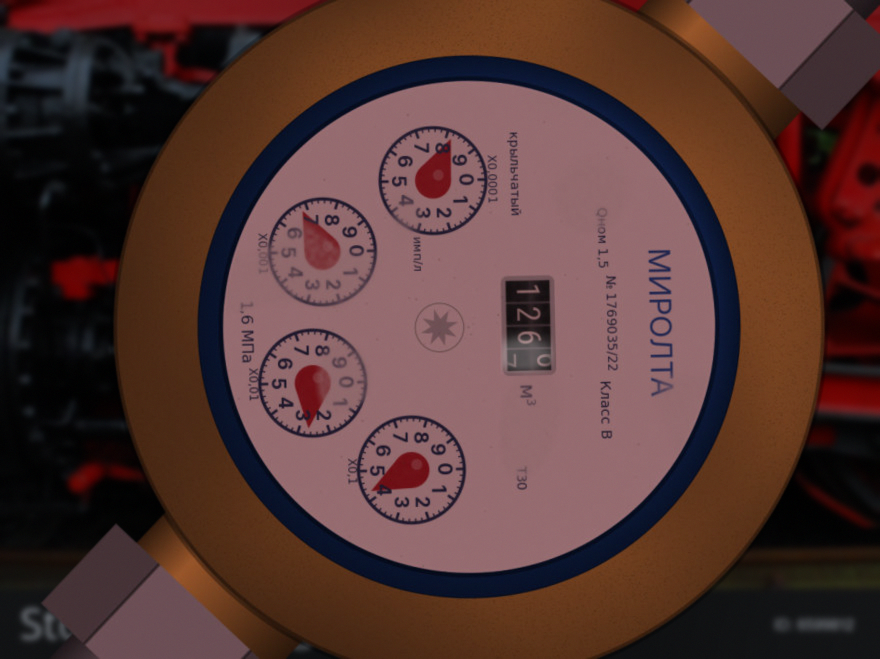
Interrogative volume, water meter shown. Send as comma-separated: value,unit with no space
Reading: 1266.4268,m³
